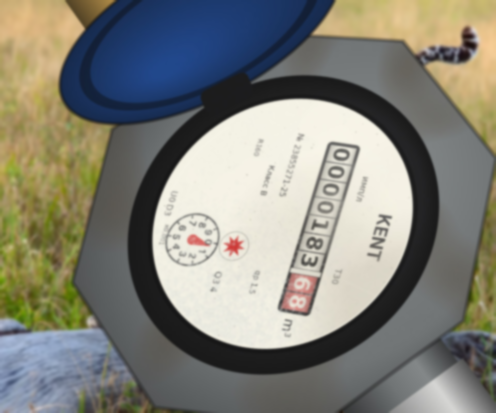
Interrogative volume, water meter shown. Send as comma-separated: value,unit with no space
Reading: 183.680,m³
